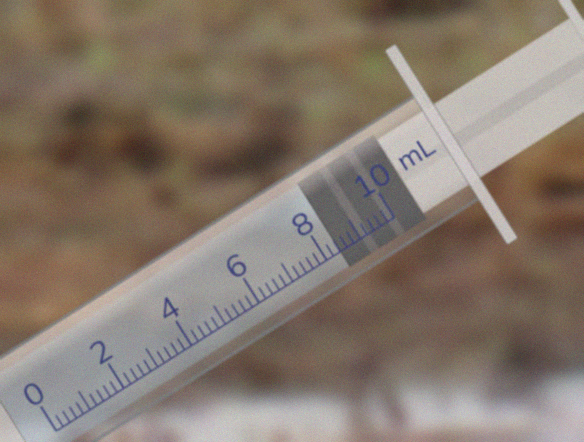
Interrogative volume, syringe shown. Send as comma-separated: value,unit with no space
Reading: 8.4,mL
